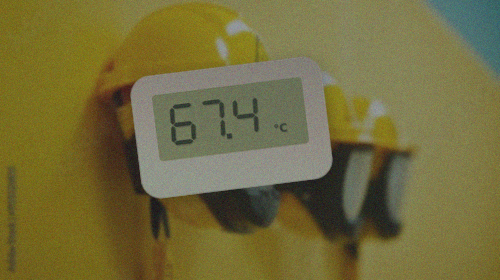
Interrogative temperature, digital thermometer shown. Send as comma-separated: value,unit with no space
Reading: 67.4,°C
